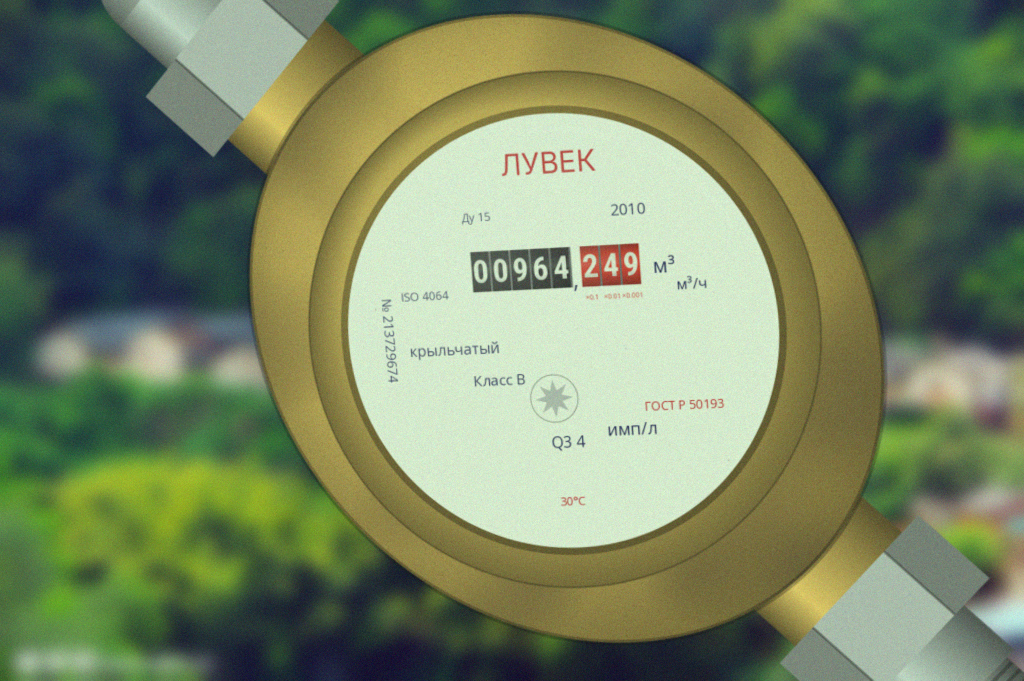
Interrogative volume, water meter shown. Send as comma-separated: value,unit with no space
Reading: 964.249,m³
